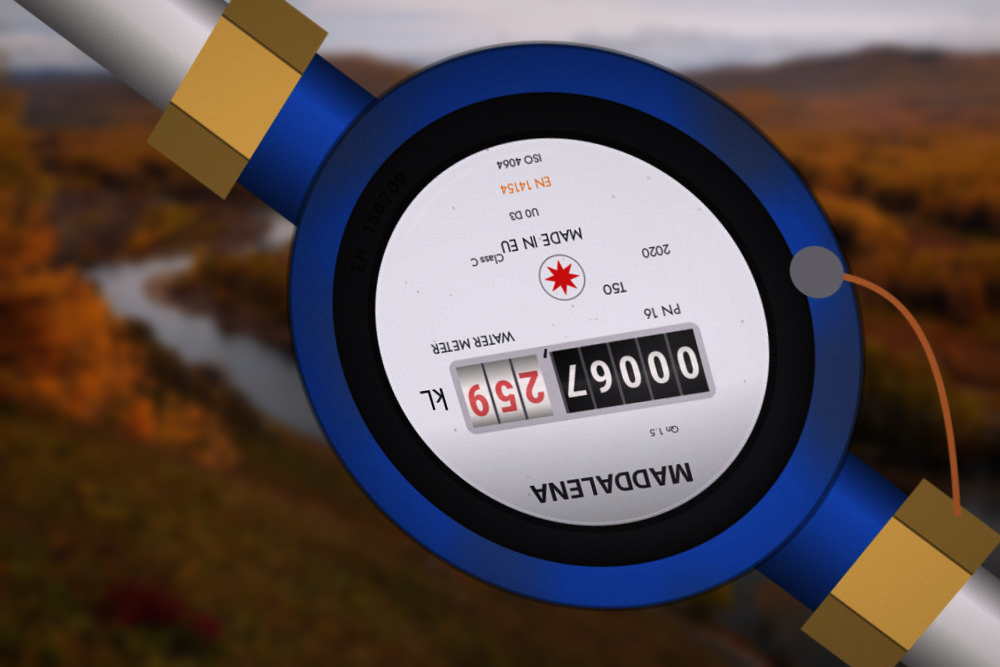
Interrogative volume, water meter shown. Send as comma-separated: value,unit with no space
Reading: 67.259,kL
